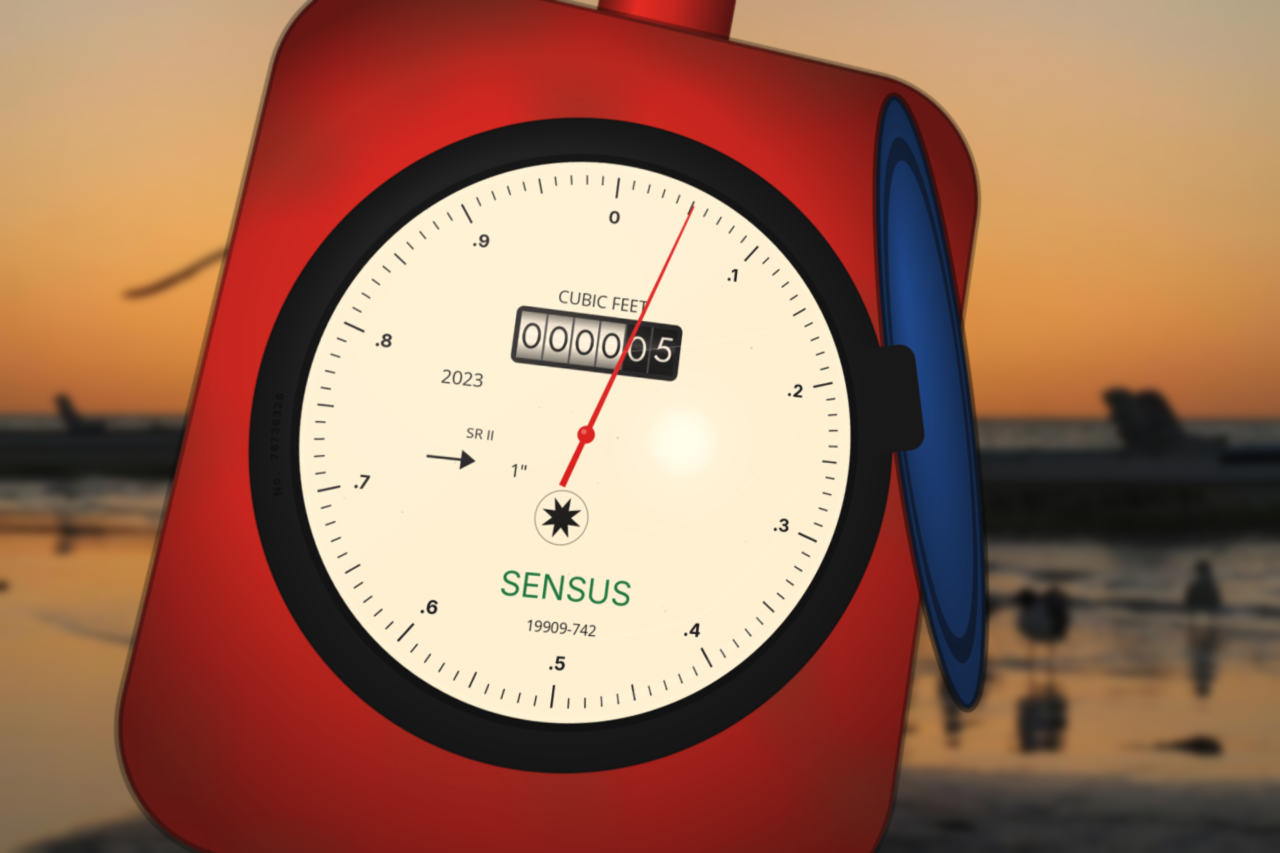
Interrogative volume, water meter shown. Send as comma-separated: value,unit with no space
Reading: 5.05,ft³
